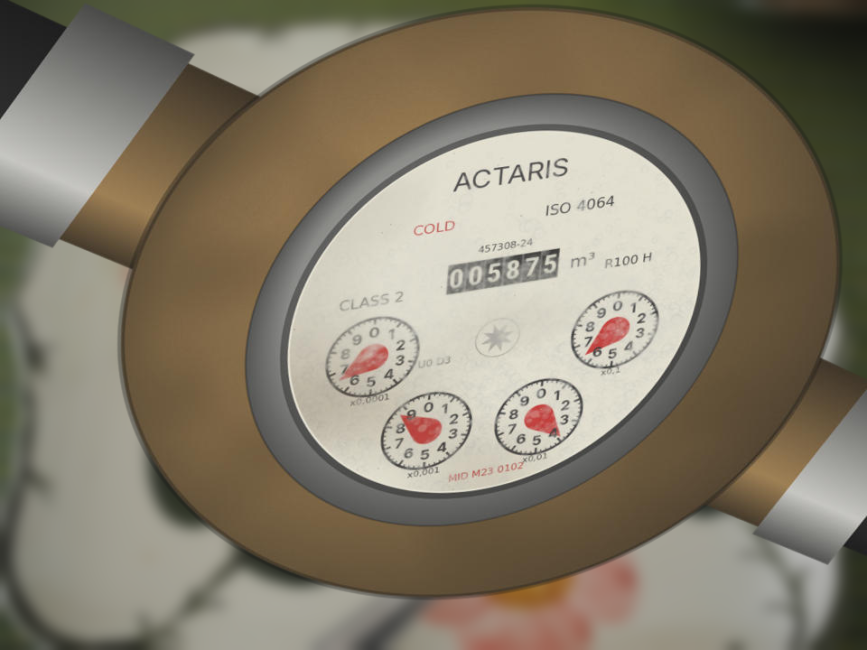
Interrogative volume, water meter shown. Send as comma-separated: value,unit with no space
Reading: 5875.6386,m³
